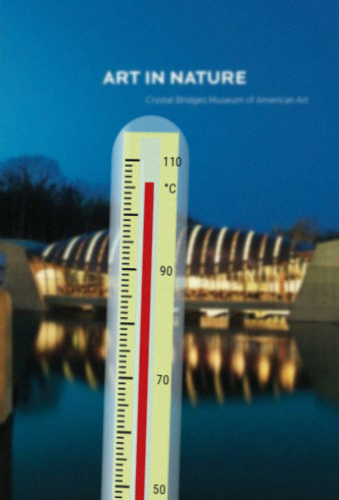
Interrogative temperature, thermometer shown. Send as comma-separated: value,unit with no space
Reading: 106,°C
